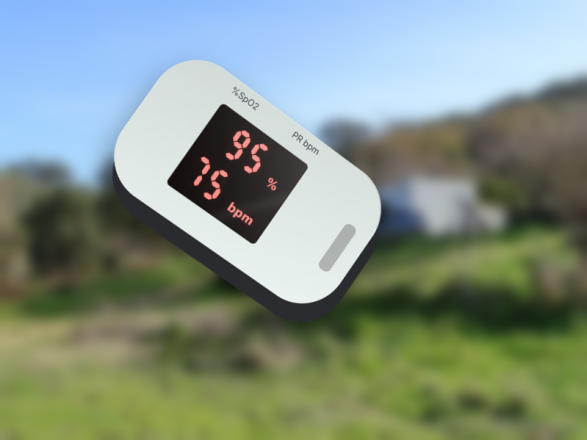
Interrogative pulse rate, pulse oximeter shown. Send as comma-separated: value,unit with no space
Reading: 75,bpm
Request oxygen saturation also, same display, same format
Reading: 95,%
